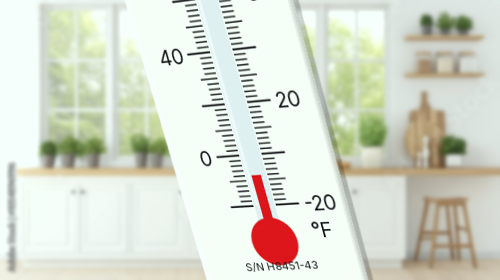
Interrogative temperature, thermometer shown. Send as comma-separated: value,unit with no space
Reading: -8,°F
